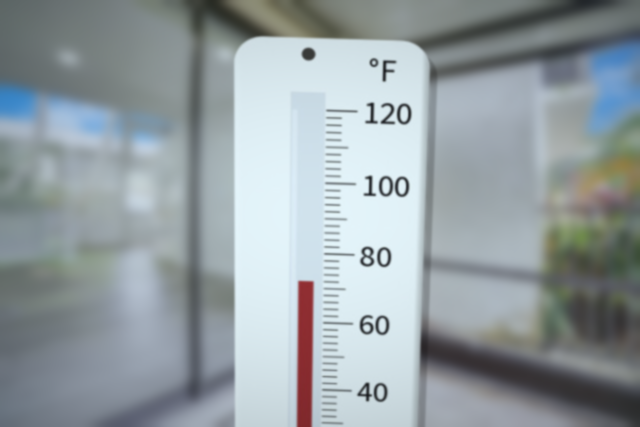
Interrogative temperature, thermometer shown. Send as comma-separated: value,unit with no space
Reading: 72,°F
